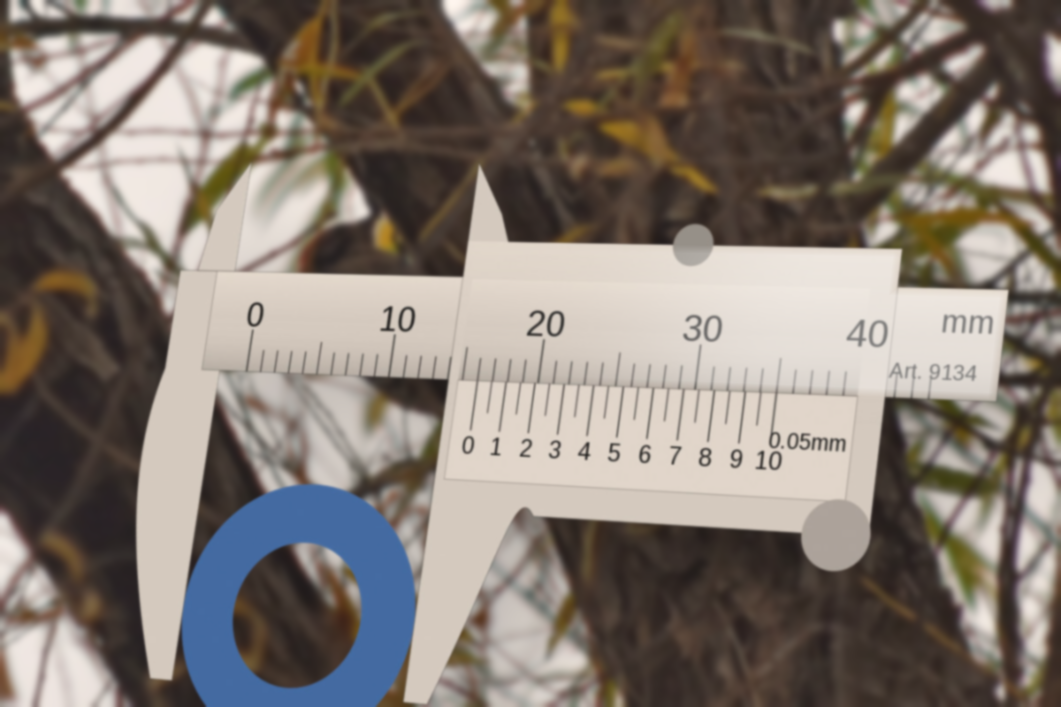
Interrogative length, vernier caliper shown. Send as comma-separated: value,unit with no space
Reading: 16.0,mm
